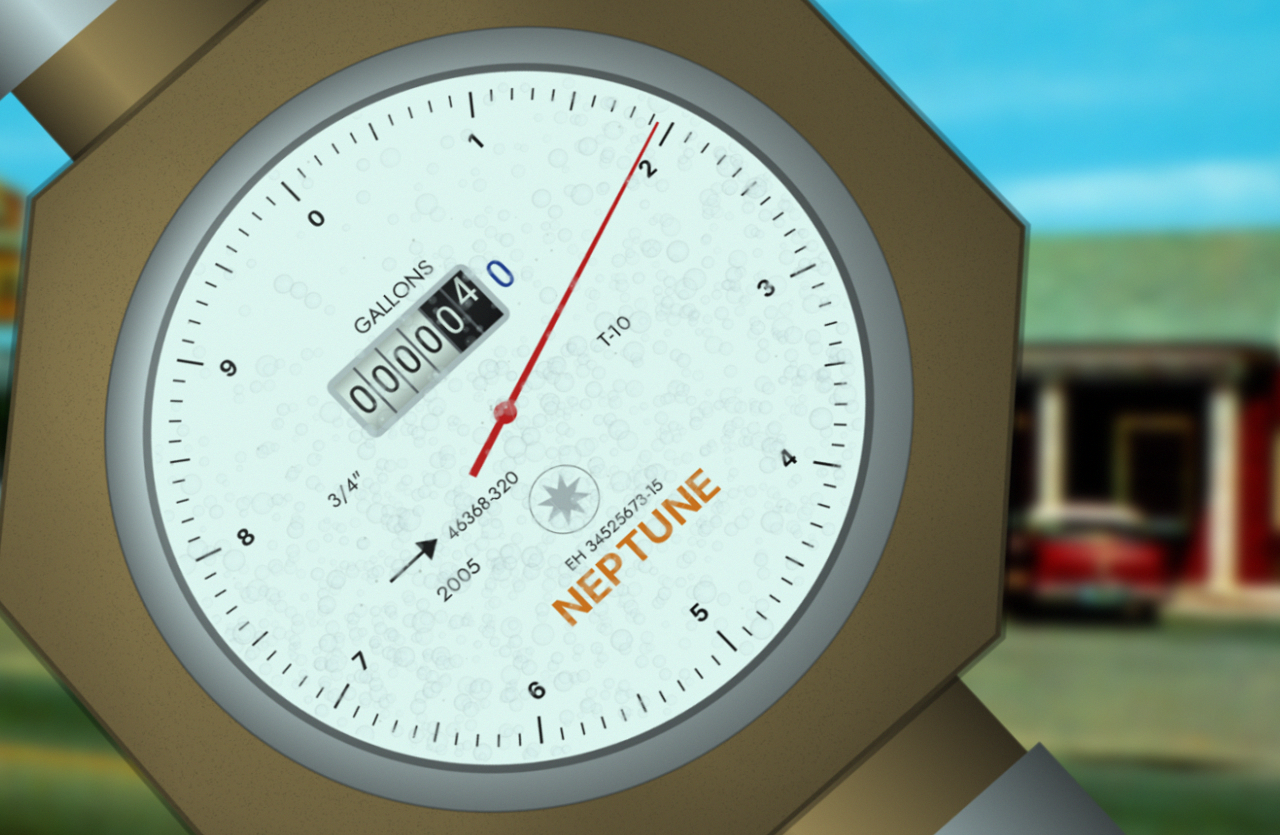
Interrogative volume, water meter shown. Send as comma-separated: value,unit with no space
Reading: 41.9,gal
